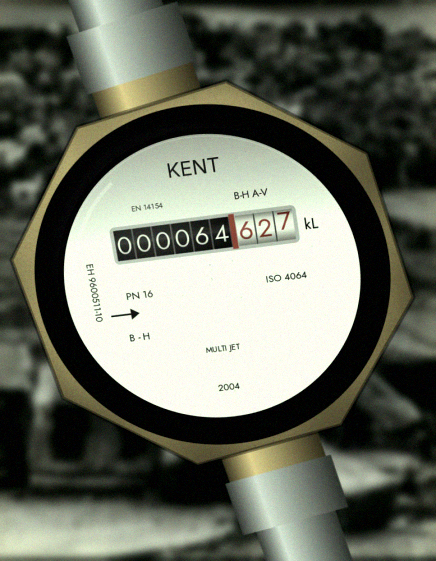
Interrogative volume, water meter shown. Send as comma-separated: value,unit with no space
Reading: 64.627,kL
